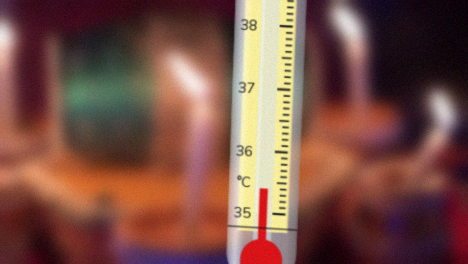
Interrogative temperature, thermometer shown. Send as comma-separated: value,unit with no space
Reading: 35.4,°C
